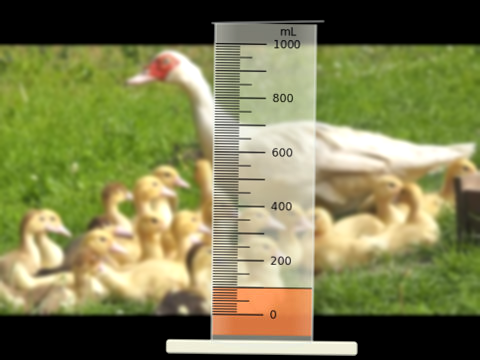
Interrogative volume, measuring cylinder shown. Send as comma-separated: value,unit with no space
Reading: 100,mL
